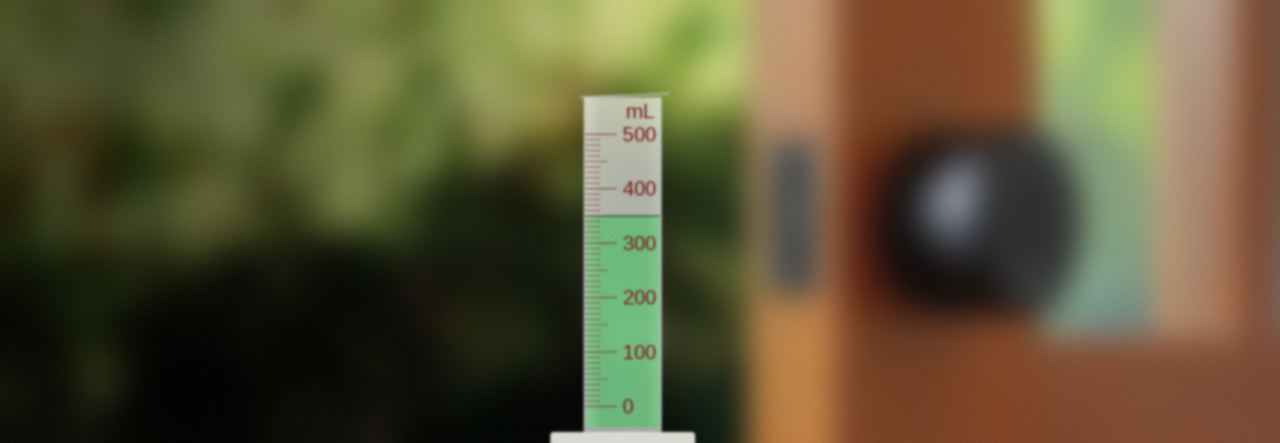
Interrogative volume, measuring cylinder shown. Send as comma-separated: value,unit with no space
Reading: 350,mL
